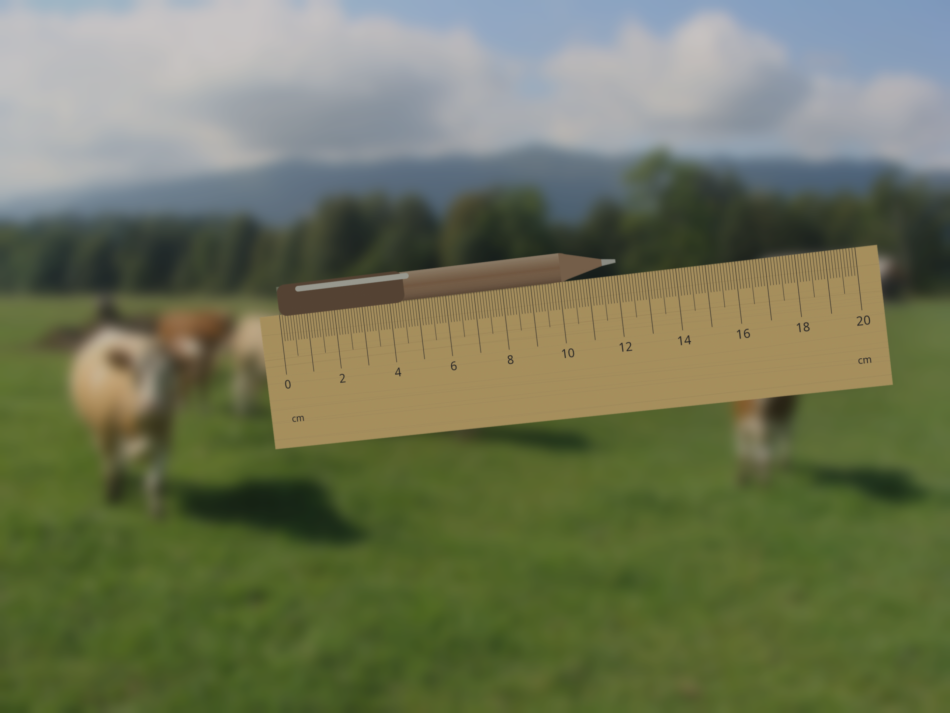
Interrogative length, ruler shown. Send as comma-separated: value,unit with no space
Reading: 12,cm
